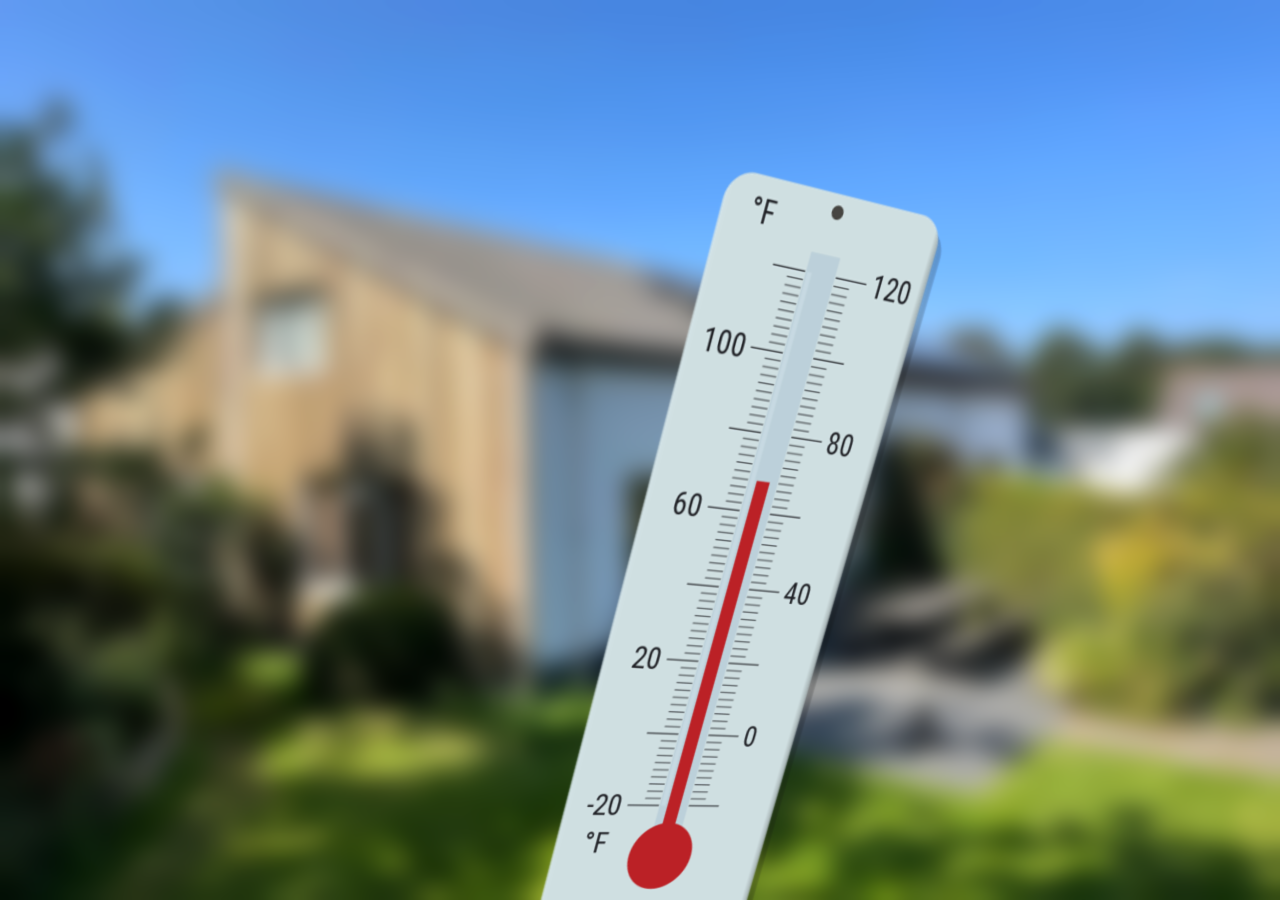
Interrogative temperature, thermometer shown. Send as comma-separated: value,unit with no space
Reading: 68,°F
